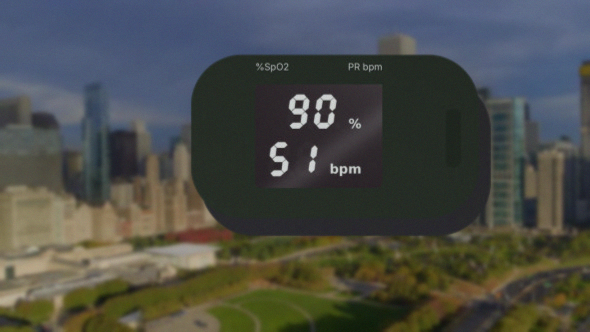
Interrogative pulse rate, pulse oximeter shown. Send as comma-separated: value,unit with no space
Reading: 51,bpm
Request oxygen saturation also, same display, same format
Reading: 90,%
